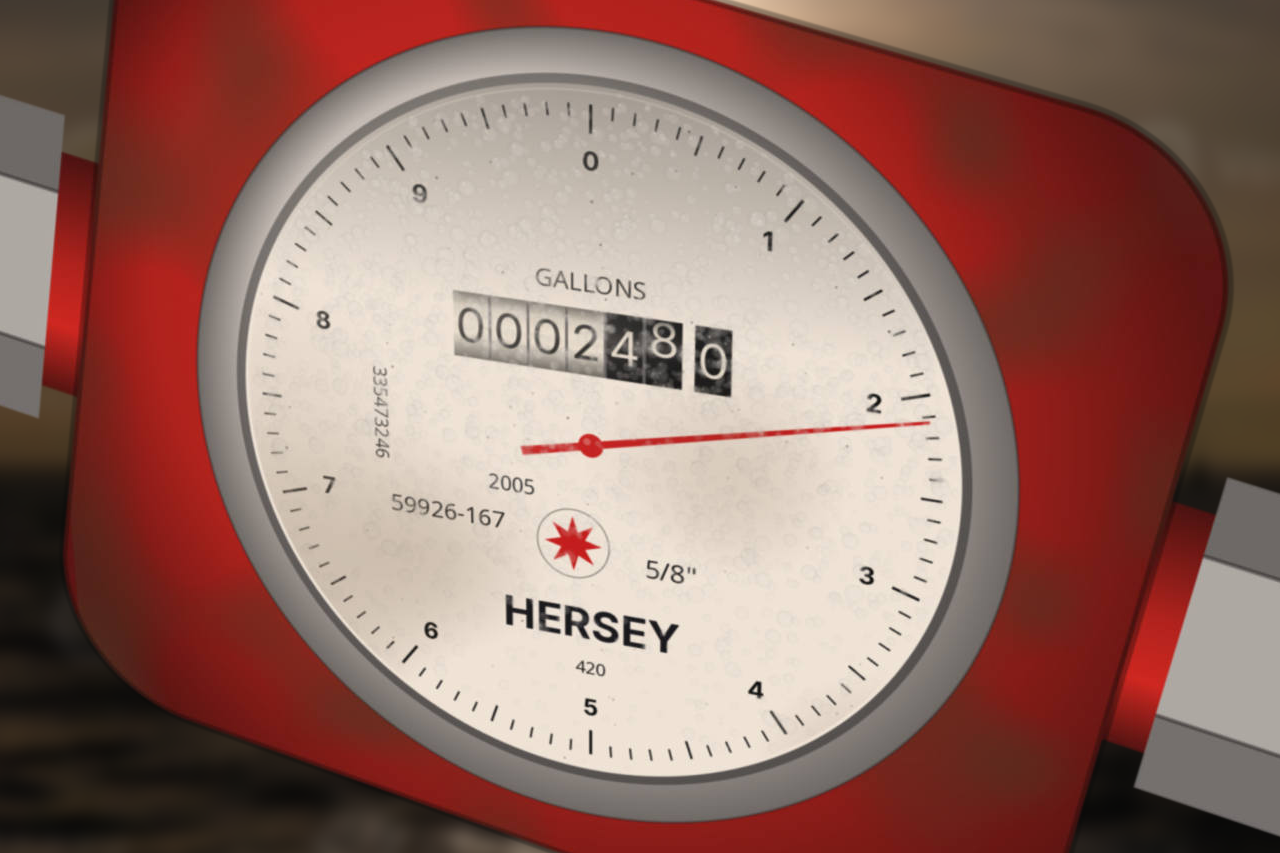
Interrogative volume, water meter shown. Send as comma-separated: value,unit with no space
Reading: 2482.1,gal
